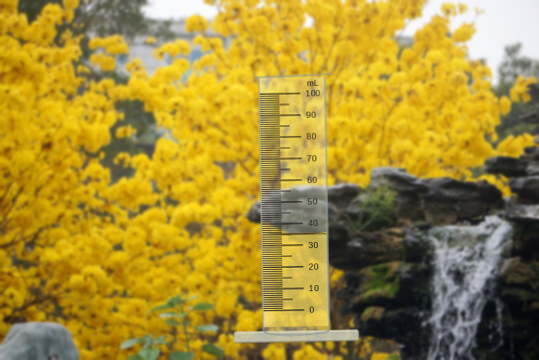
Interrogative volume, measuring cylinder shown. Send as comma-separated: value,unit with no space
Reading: 35,mL
